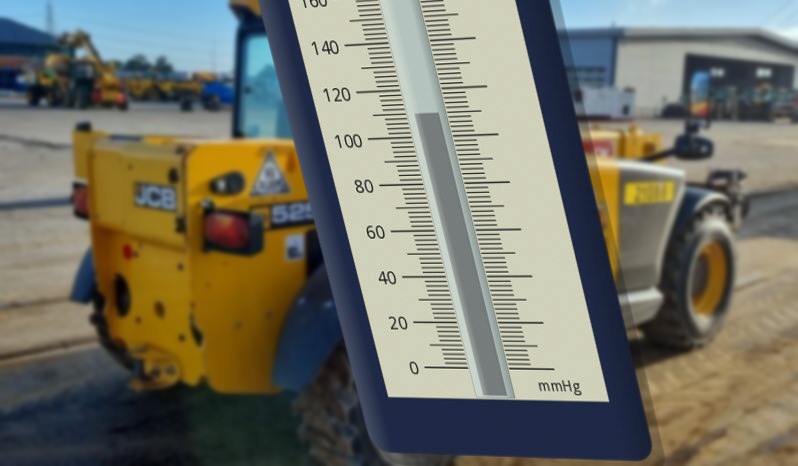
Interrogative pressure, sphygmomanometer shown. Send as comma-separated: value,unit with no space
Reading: 110,mmHg
